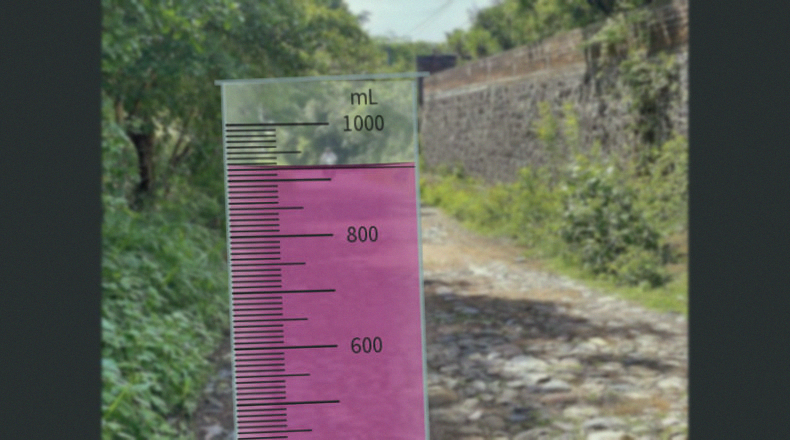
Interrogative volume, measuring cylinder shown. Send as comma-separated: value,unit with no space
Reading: 920,mL
